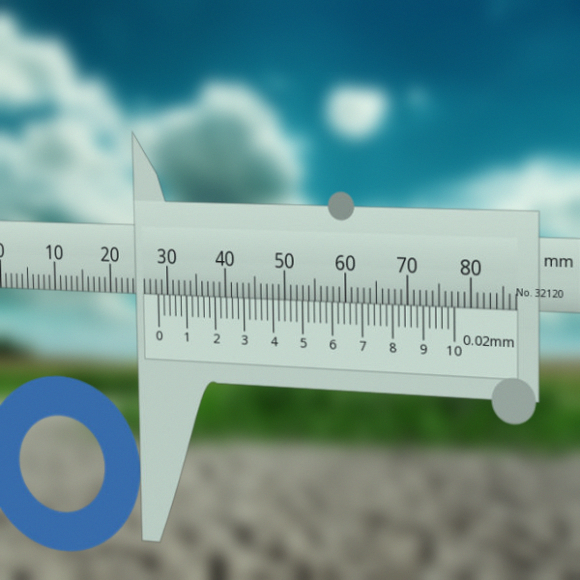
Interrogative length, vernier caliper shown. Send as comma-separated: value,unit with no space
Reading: 28.4,mm
